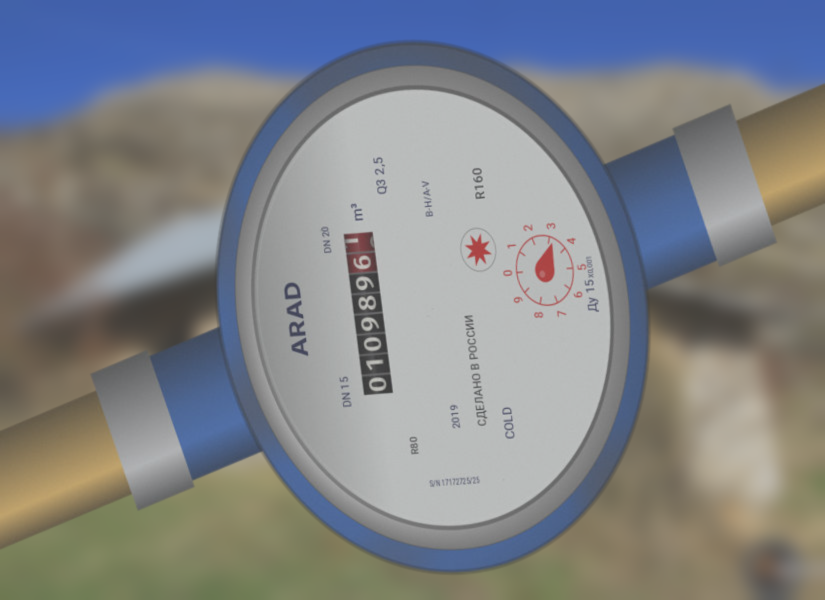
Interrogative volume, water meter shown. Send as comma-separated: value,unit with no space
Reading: 10989.613,m³
